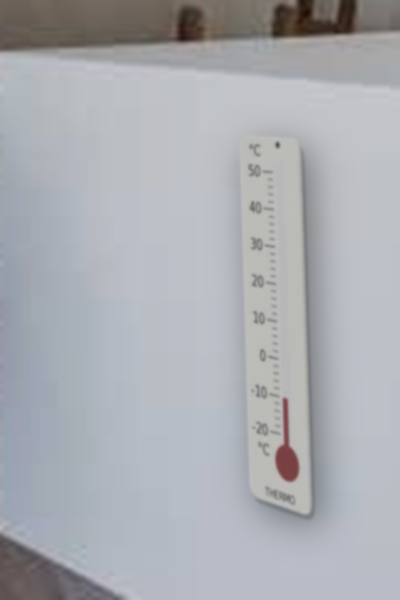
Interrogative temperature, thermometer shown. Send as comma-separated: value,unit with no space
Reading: -10,°C
